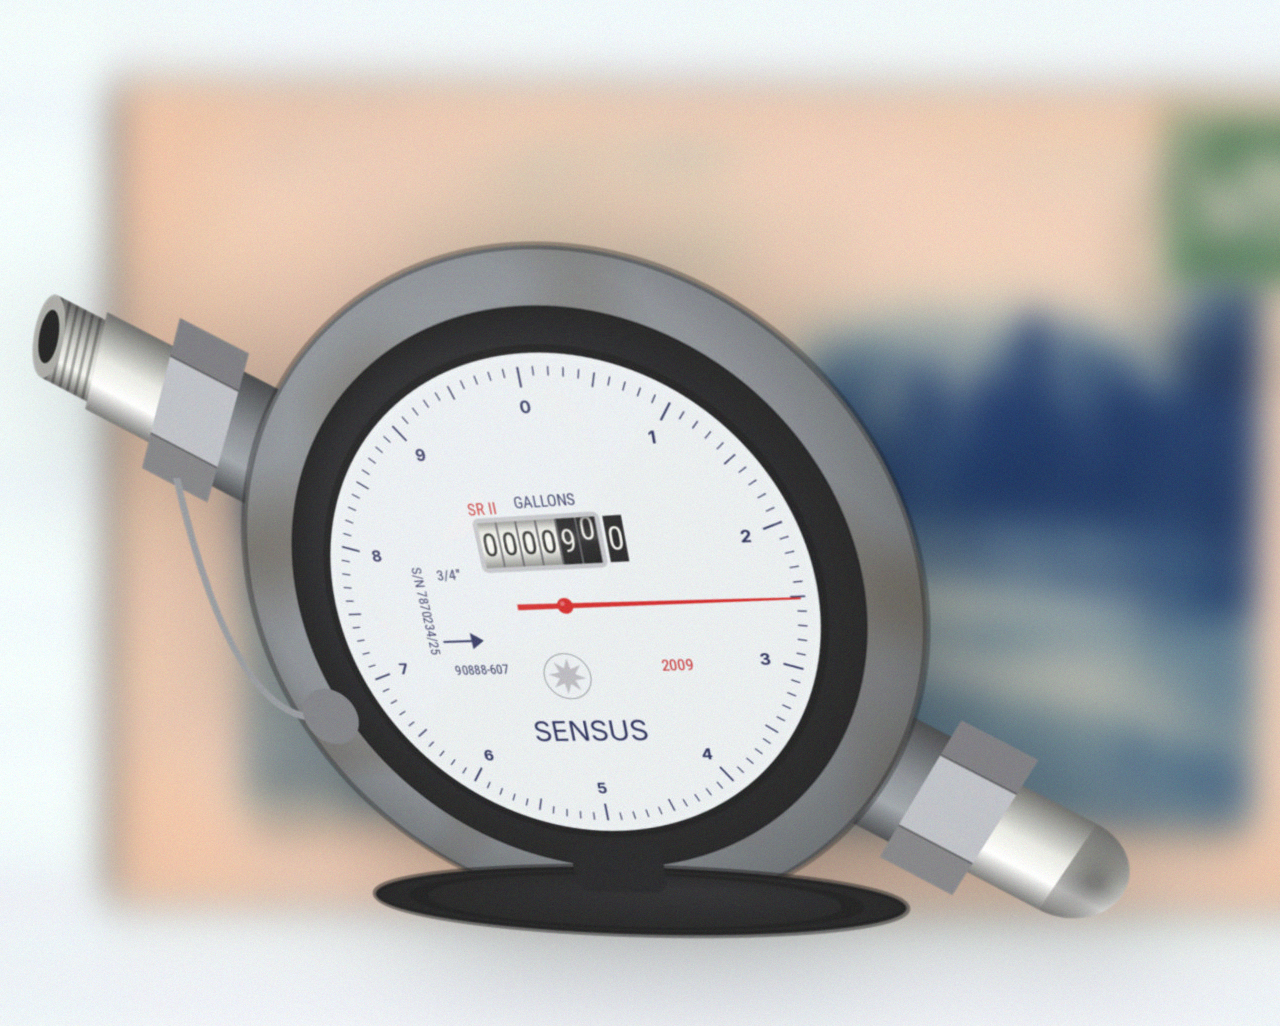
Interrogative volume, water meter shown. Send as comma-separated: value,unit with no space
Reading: 902.5,gal
